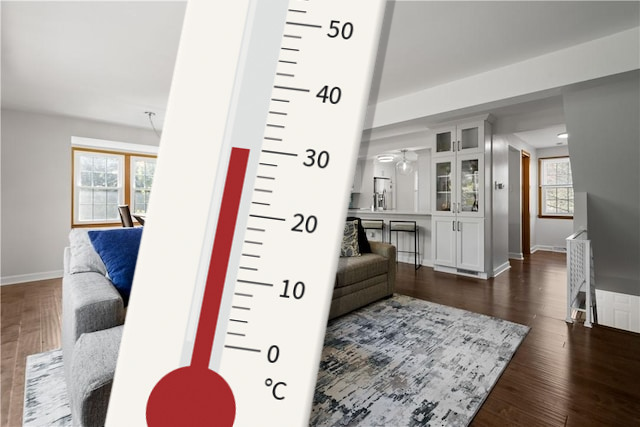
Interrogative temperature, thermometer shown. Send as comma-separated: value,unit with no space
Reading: 30,°C
